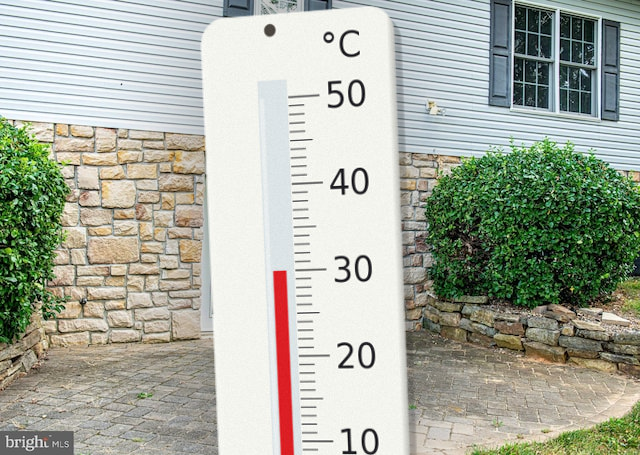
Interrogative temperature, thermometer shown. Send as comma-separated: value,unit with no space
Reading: 30,°C
